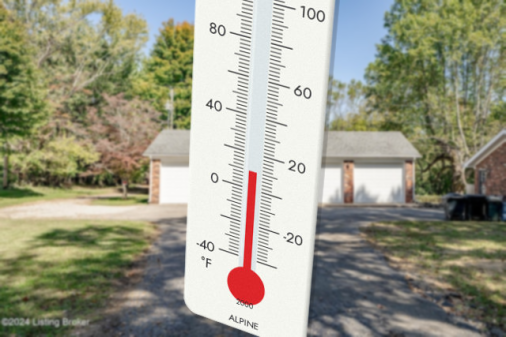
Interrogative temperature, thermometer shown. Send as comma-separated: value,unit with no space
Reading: 10,°F
